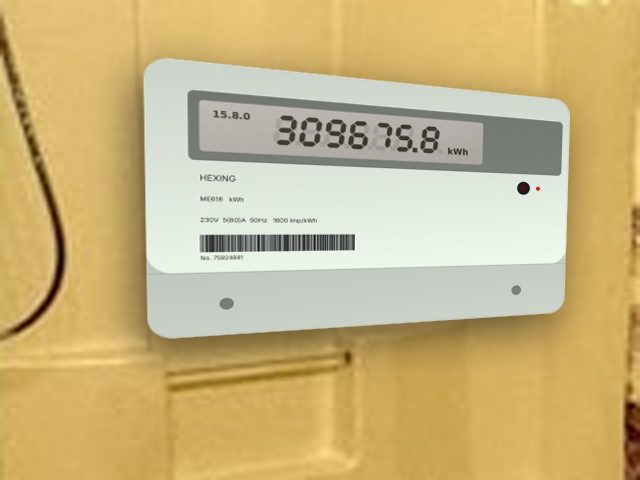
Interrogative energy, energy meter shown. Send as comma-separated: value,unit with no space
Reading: 309675.8,kWh
